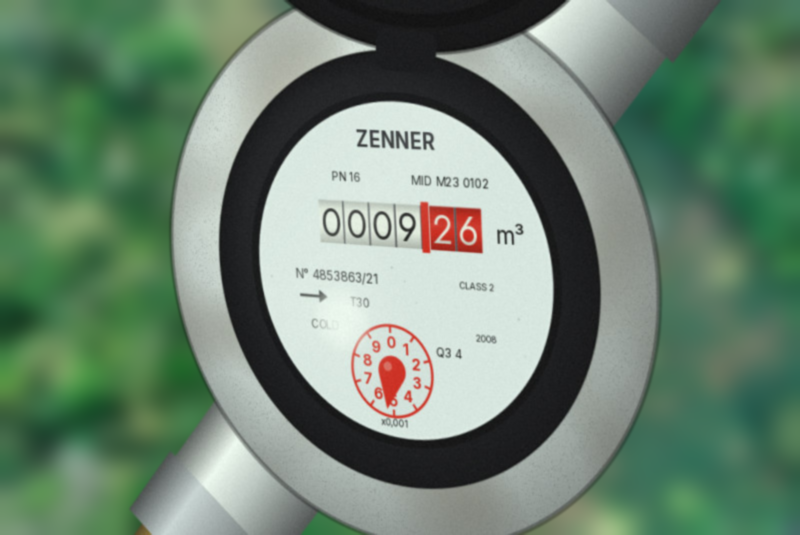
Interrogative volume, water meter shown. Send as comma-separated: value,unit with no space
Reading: 9.265,m³
